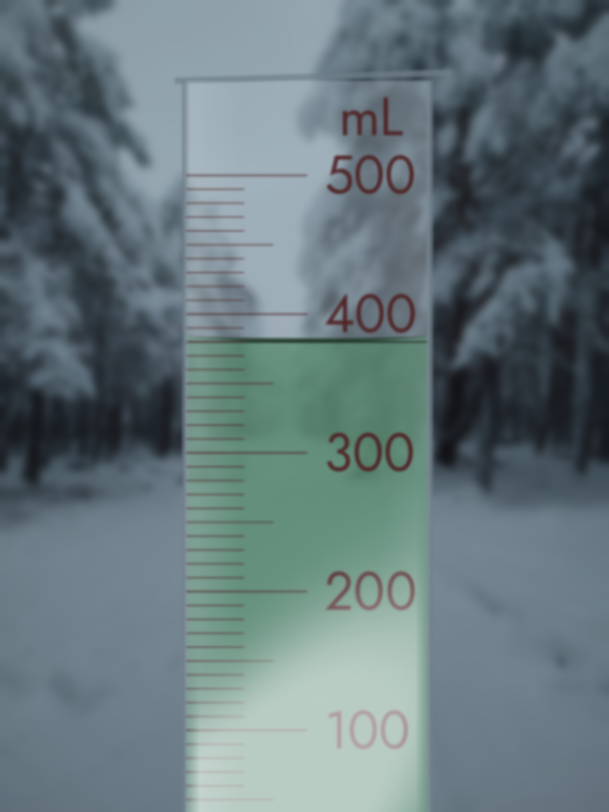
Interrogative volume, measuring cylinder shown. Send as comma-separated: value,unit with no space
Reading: 380,mL
